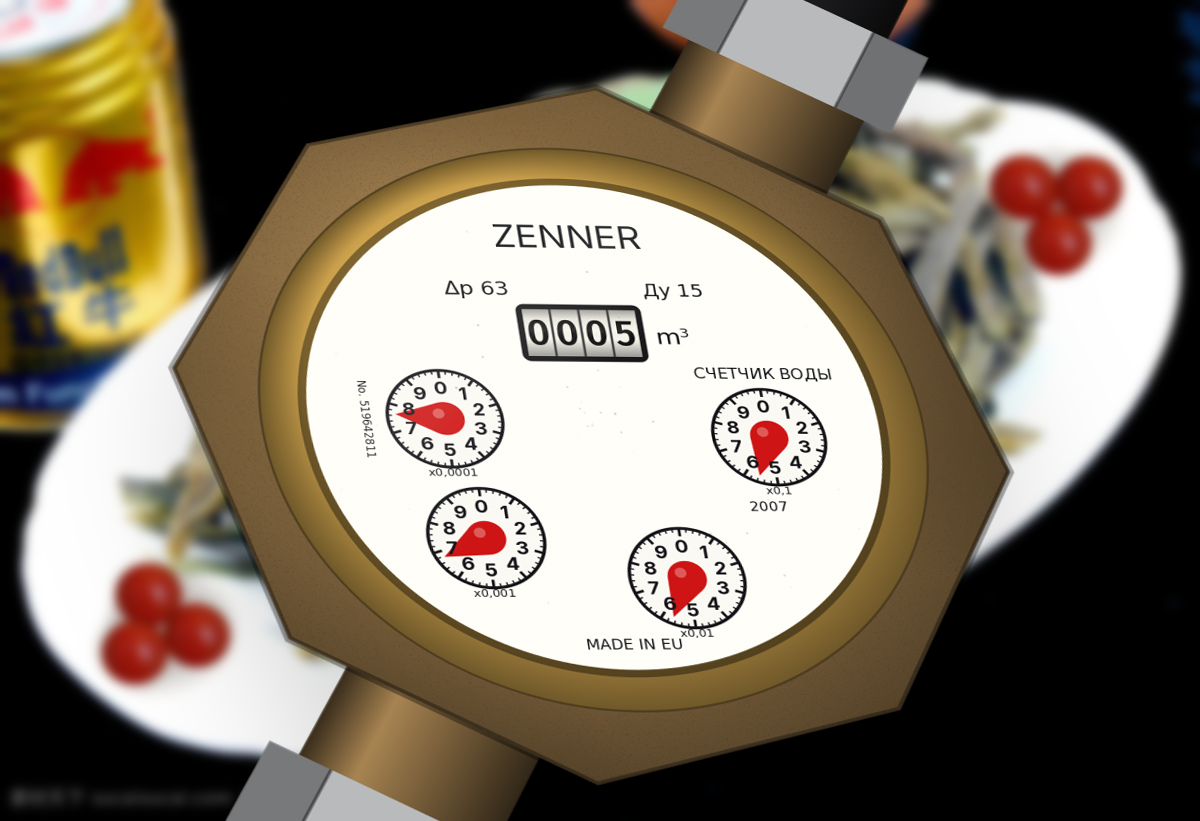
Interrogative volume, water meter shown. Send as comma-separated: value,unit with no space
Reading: 5.5567,m³
